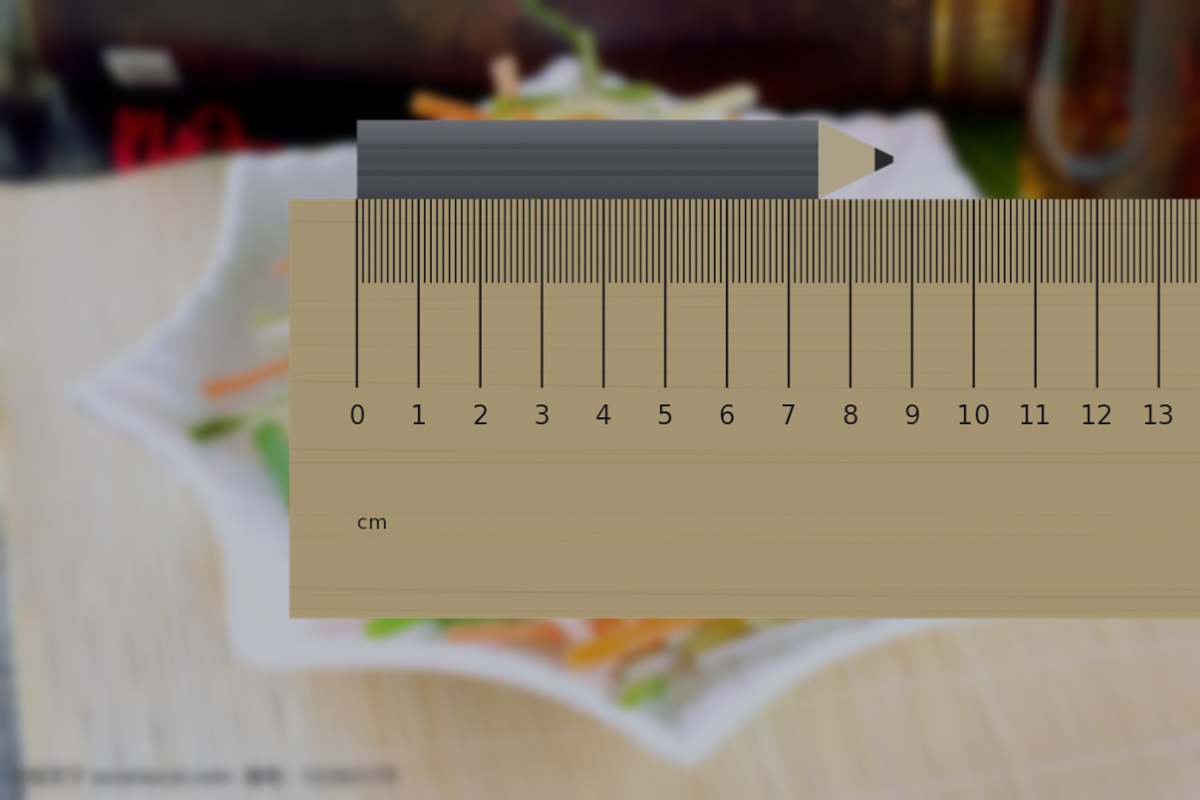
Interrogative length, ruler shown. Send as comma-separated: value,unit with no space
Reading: 8.7,cm
